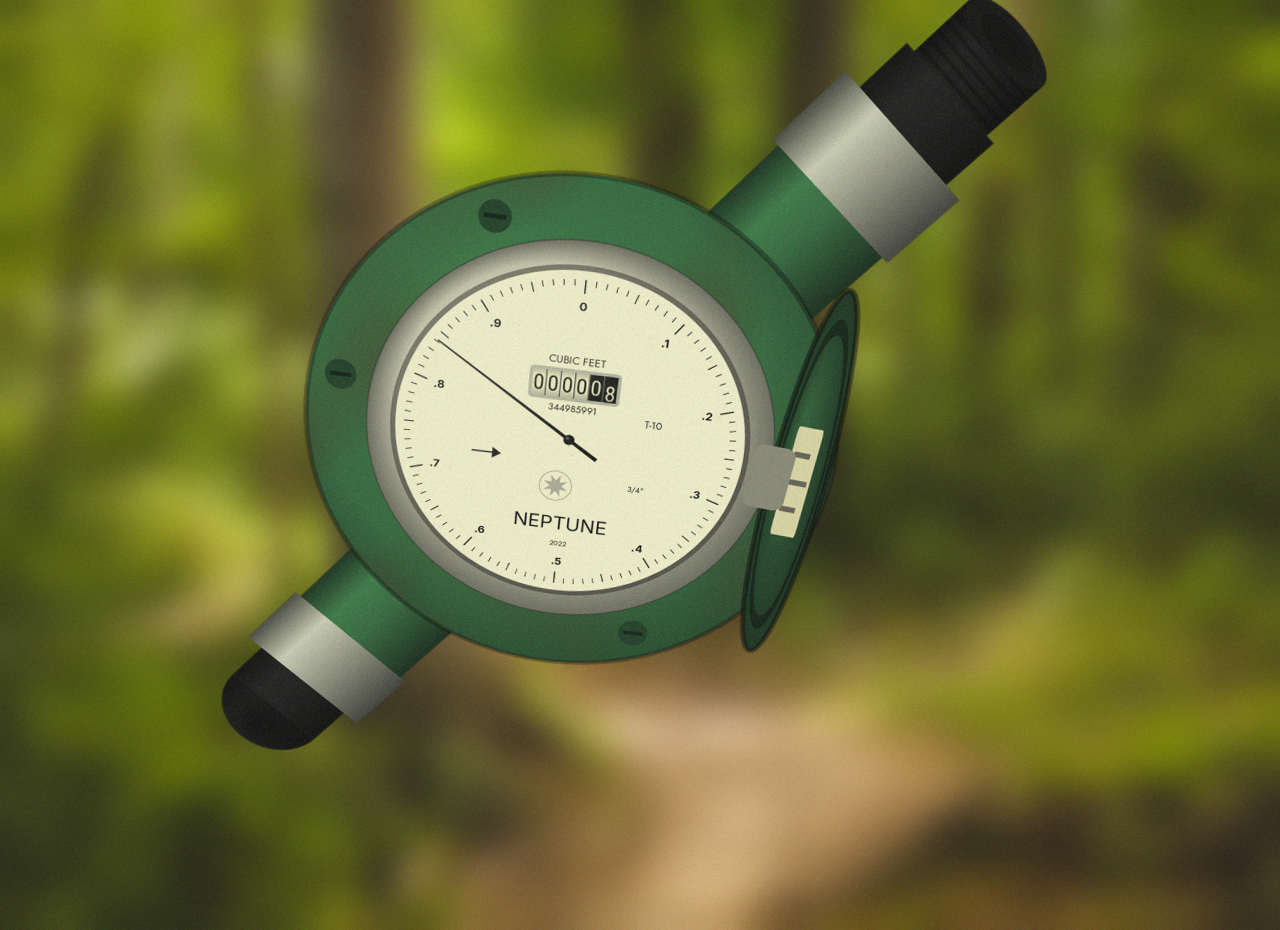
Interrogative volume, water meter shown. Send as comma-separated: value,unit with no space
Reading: 7.84,ft³
